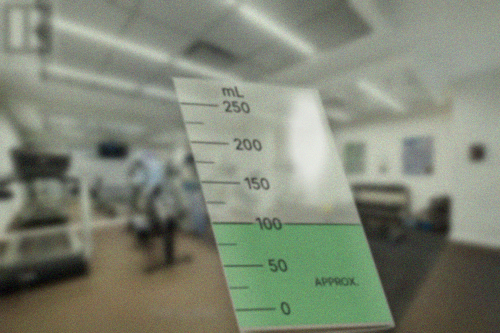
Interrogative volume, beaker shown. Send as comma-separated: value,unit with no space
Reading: 100,mL
